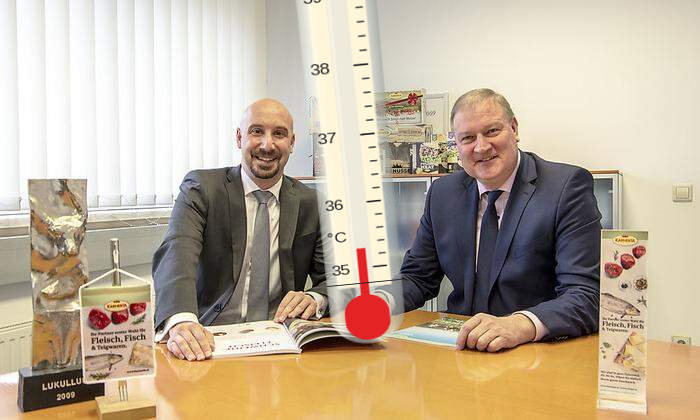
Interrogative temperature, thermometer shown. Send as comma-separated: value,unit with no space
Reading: 35.3,°C
